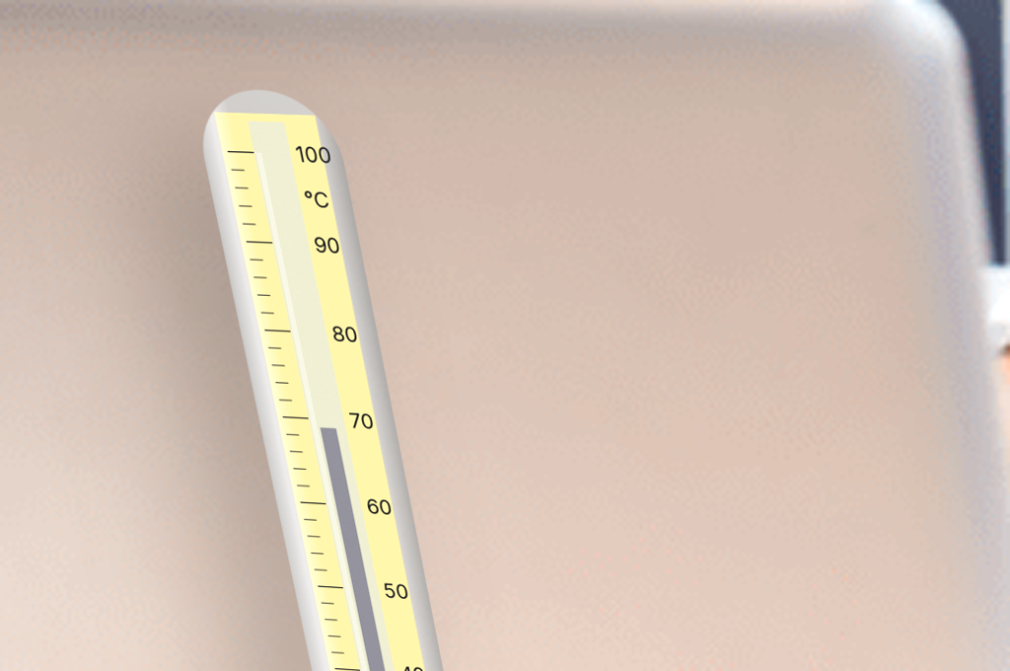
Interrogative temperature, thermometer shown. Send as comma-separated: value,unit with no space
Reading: 69,°C
